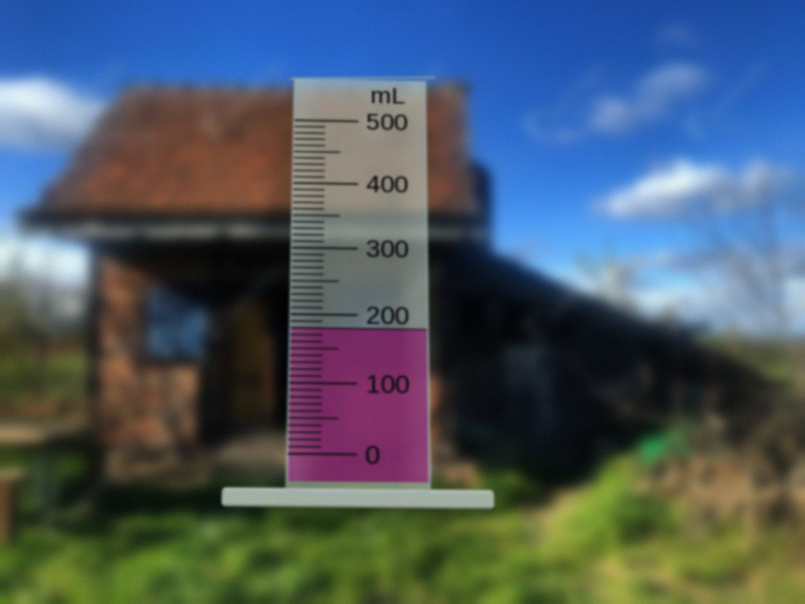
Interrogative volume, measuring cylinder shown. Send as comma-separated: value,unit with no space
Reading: 180,mL
